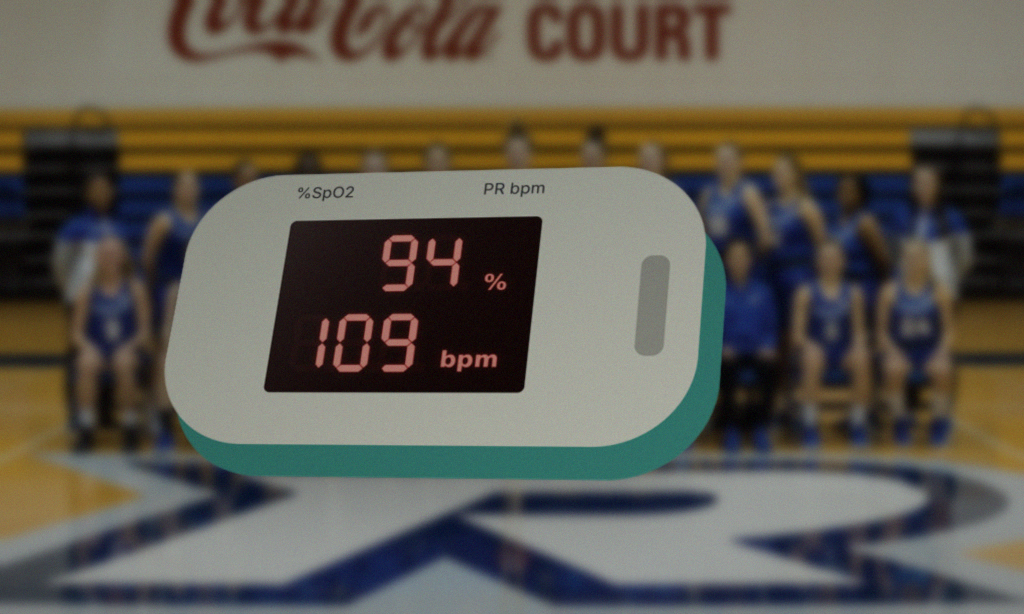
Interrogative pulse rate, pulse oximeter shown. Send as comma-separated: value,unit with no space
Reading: 109,bpm
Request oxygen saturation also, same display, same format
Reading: 94,%
